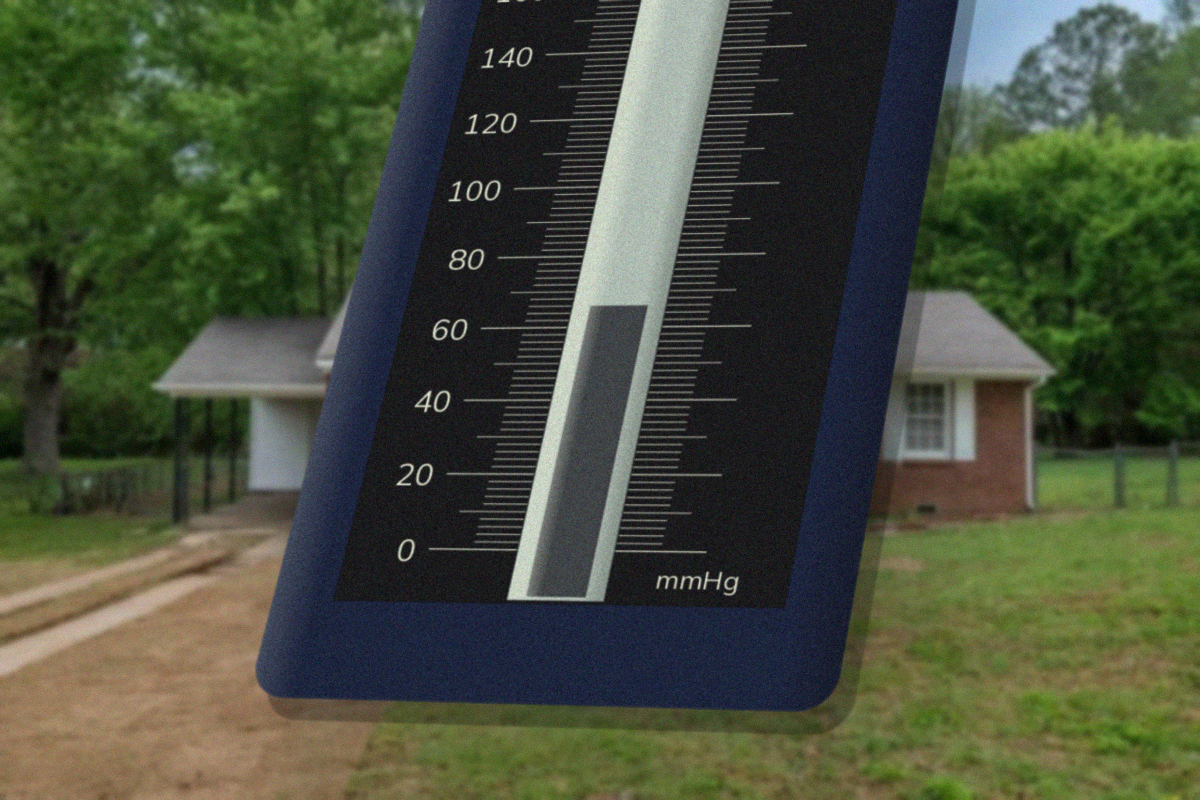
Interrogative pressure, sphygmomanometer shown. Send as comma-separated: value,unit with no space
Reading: 66,mmHg
